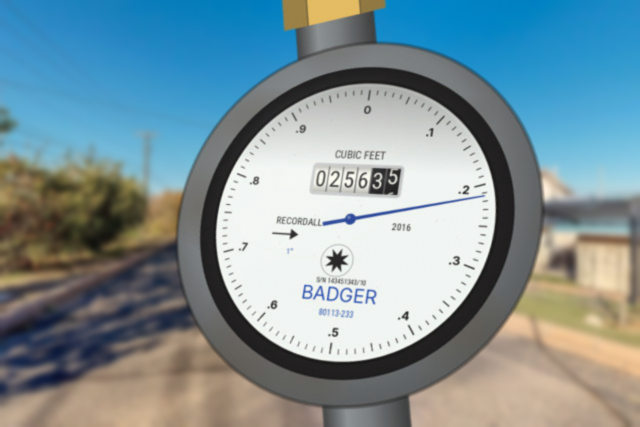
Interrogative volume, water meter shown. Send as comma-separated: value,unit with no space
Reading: 25635.21,ft³
